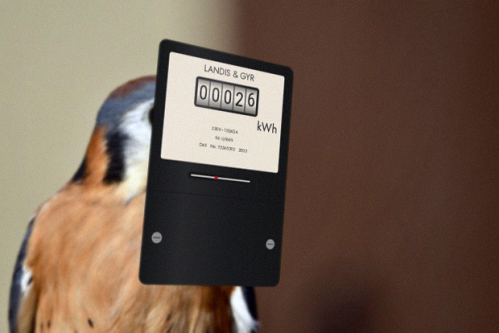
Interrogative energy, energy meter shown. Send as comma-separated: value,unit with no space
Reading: 26,kWh
